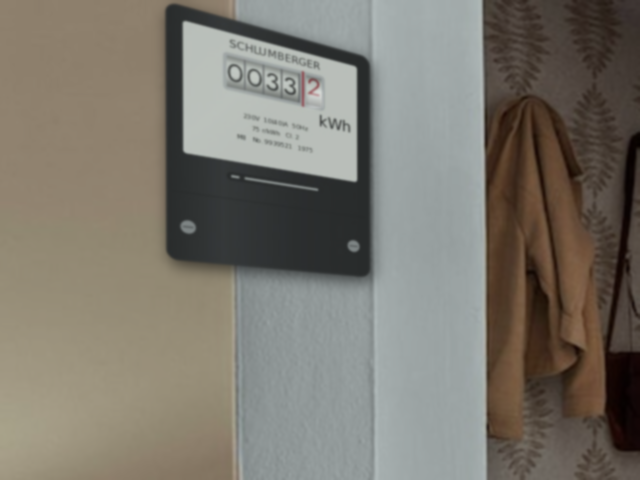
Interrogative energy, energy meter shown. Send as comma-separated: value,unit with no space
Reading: 33.2,kWh
